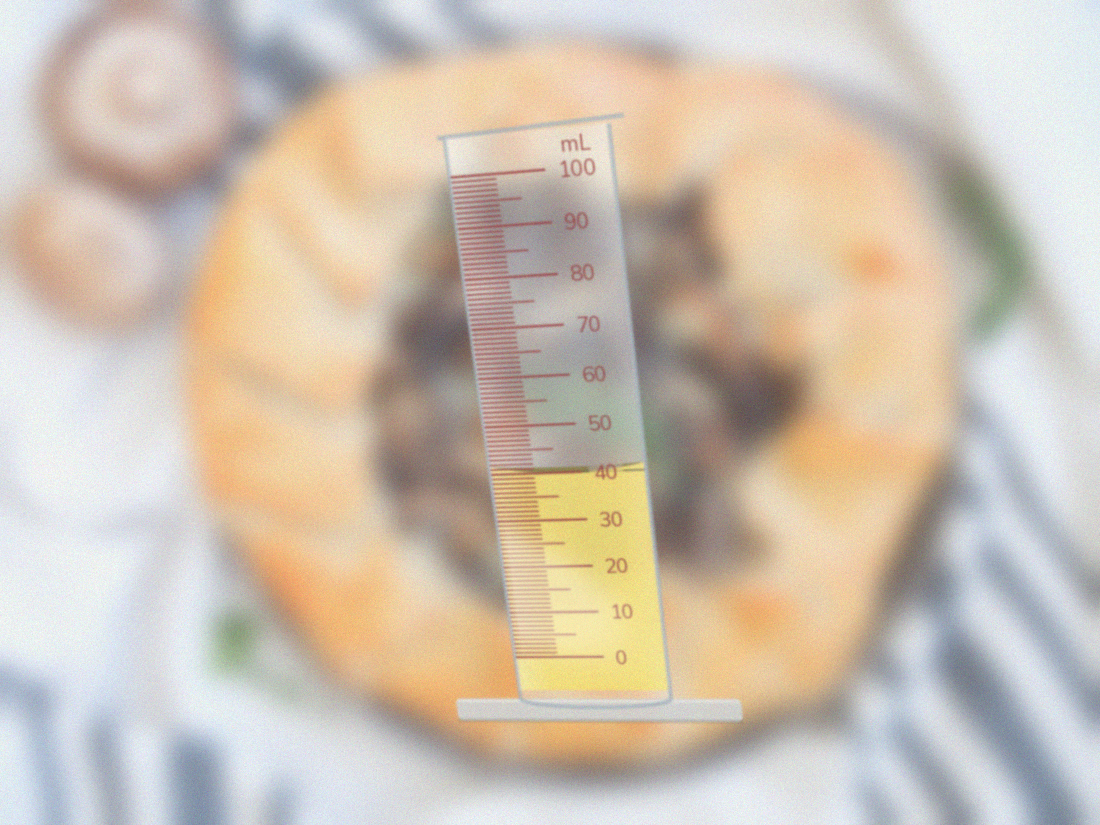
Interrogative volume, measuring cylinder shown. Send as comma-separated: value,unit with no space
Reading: 40,mL
